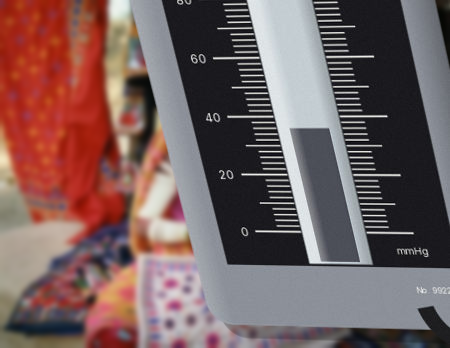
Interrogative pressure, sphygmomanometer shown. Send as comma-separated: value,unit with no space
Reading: 36,mmHg
